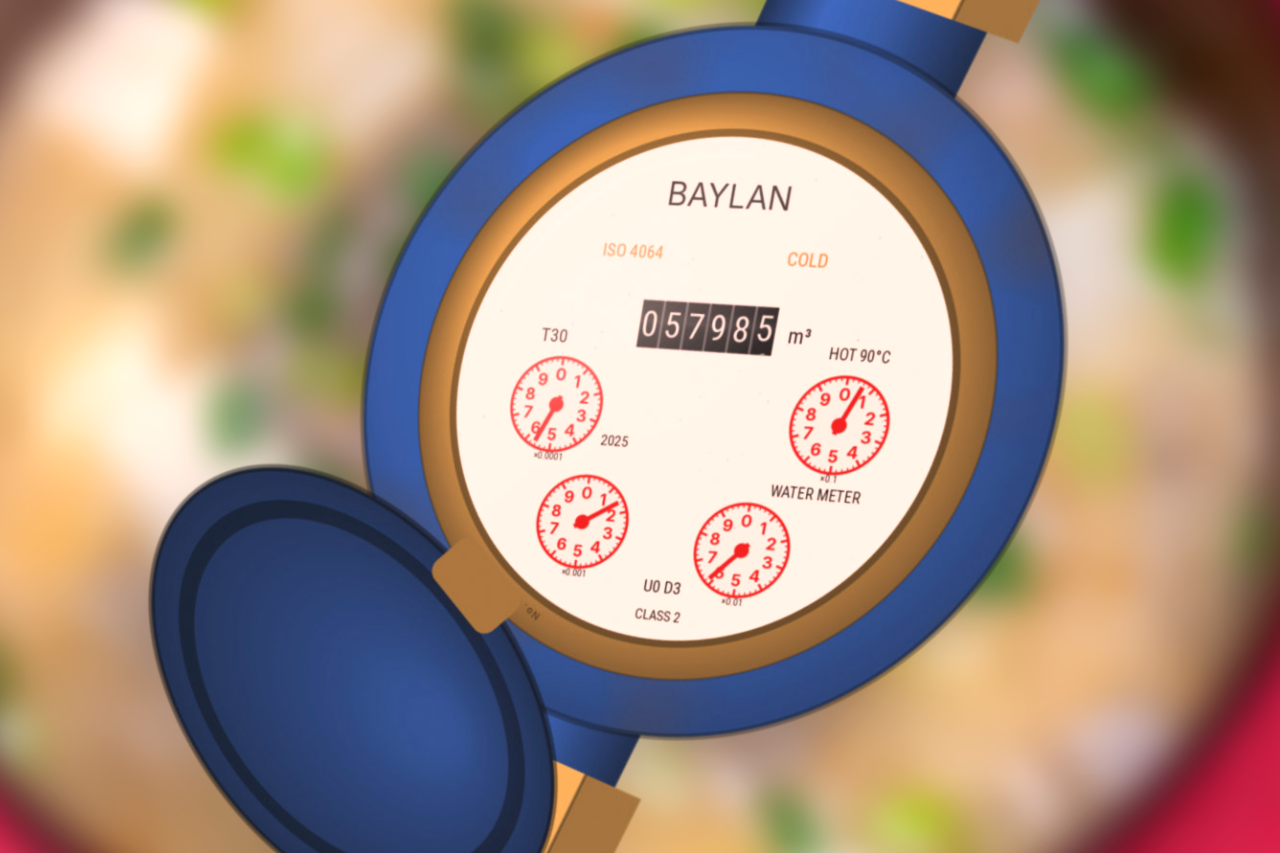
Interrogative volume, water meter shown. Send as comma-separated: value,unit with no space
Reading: 57985.0615,m³
